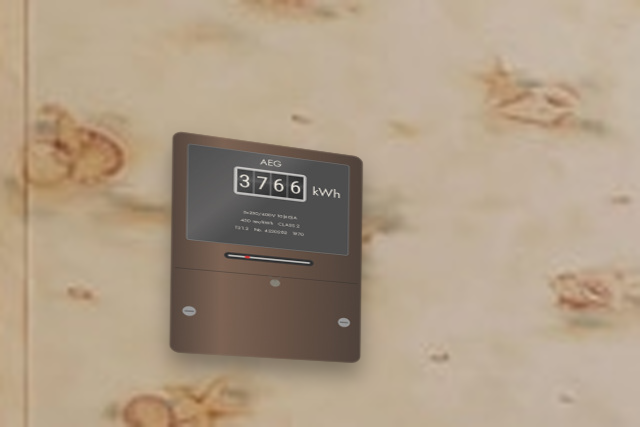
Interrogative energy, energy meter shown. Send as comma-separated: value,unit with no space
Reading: 3766,kWh
